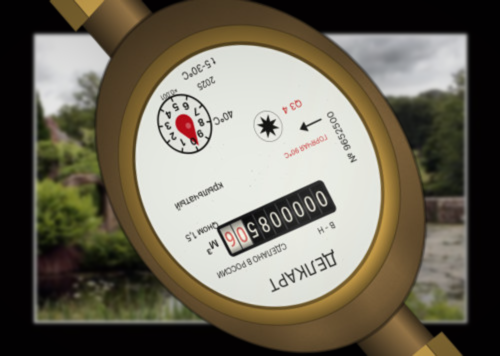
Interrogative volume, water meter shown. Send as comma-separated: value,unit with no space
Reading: 85.059,m³
